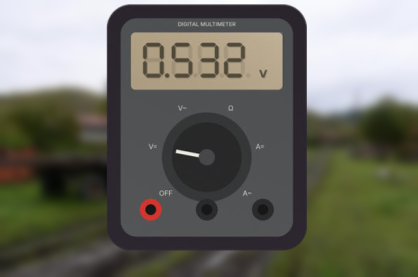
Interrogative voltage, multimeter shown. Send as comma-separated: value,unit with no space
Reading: 0.532,V
